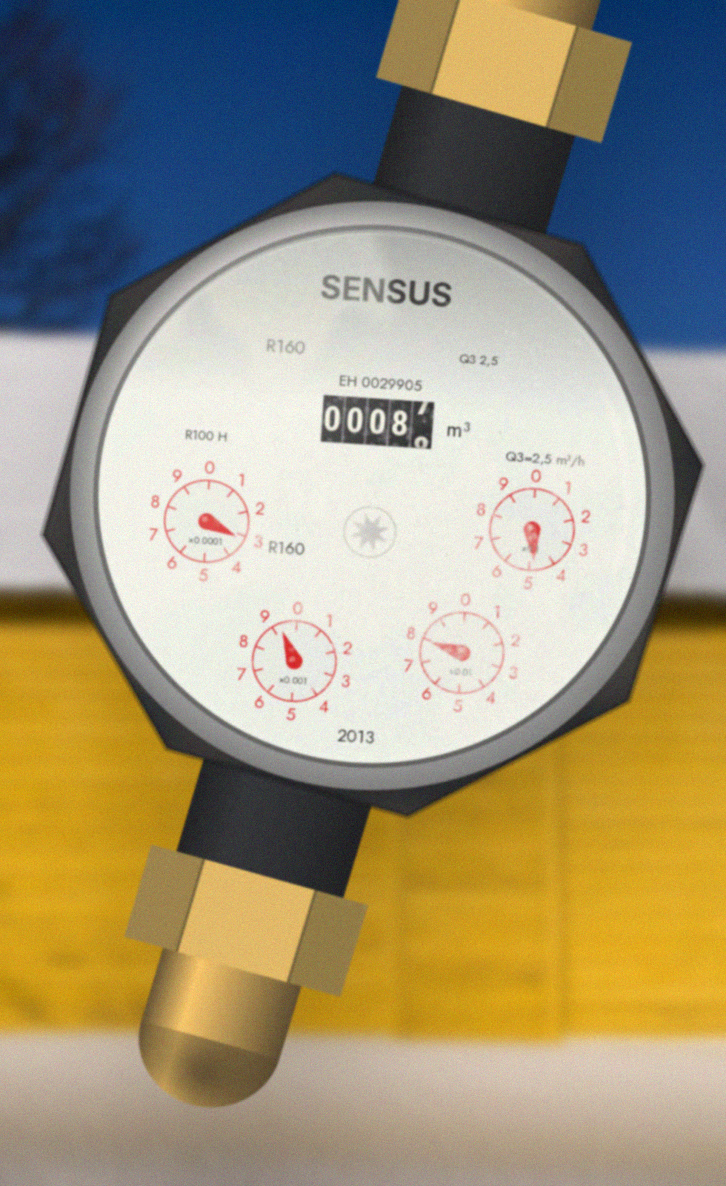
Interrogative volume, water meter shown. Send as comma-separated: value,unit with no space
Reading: 87.4793,m³
